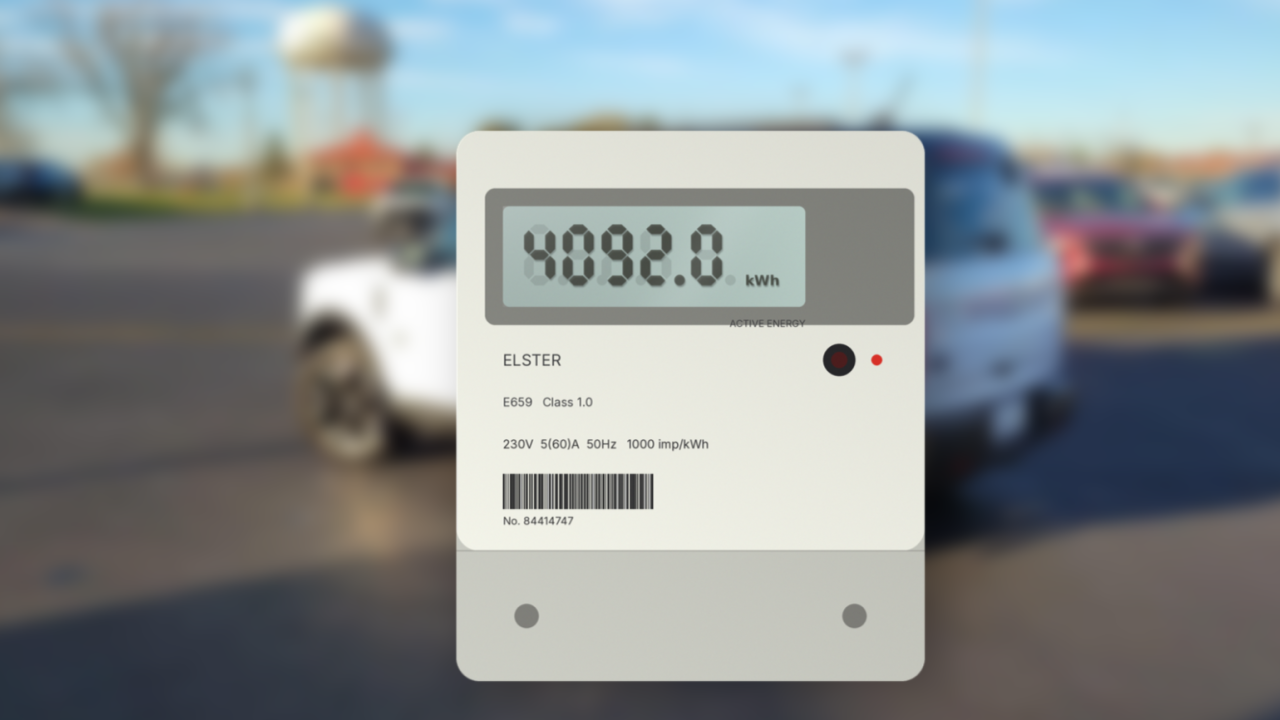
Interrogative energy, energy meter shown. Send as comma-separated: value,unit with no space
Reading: 4092.0,kWh
